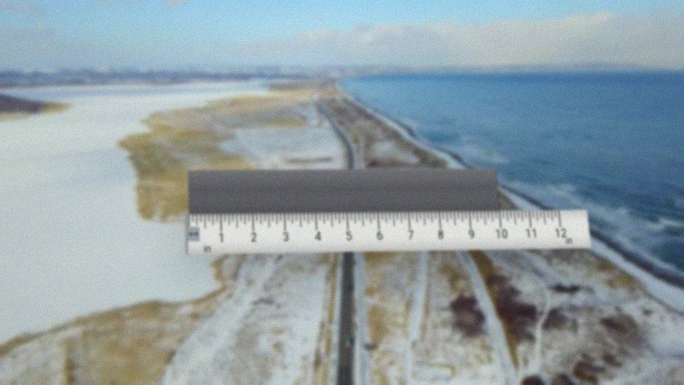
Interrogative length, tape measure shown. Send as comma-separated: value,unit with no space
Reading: 10,in
